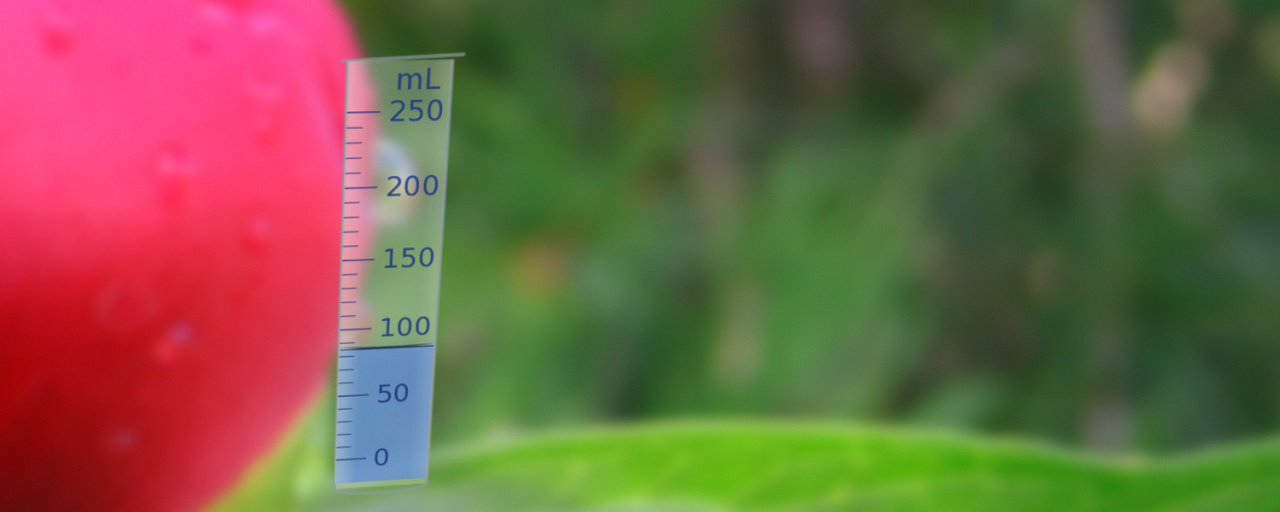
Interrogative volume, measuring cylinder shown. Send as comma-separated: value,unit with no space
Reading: 85,mL
